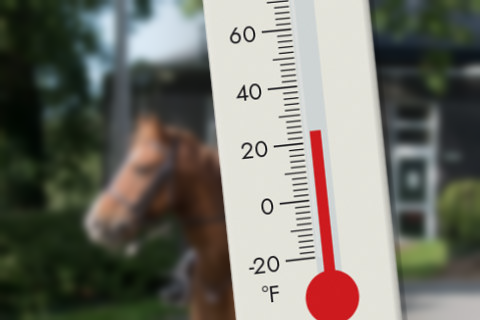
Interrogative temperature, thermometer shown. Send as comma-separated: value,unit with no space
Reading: 24,°F
